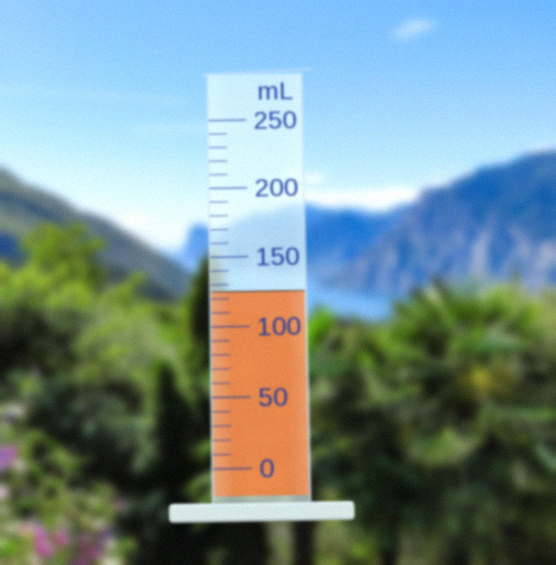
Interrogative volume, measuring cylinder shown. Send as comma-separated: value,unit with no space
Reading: 125,mL
